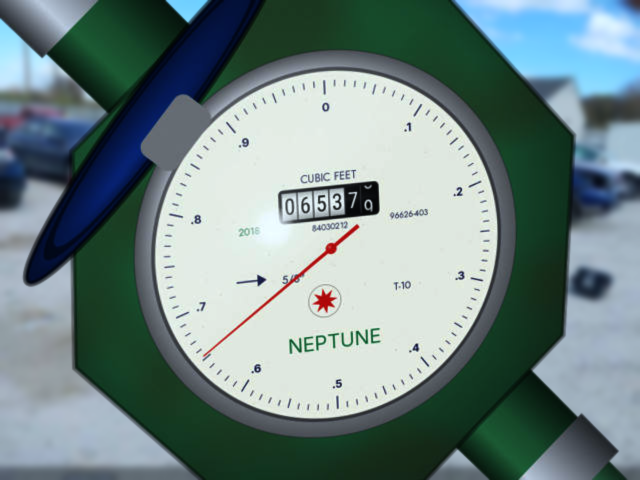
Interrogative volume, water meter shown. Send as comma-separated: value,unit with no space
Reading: 65378.65,ft³
